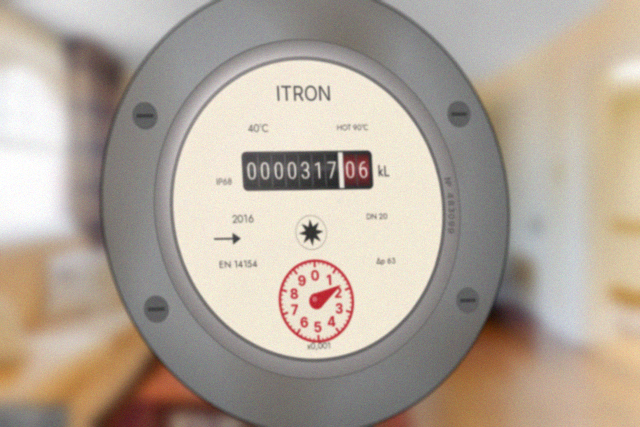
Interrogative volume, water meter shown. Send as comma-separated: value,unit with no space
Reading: 317.061,kL
